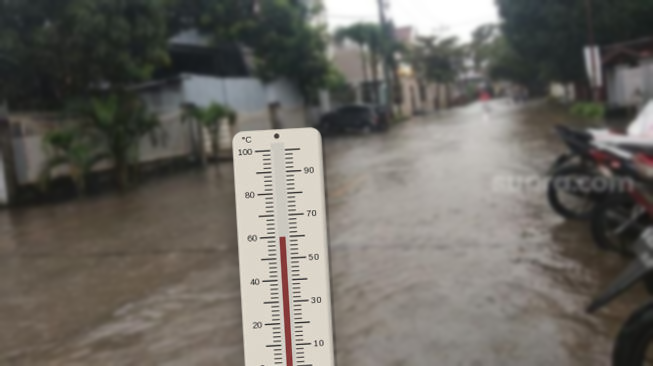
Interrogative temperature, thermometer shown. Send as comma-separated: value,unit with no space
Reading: 60,°C
